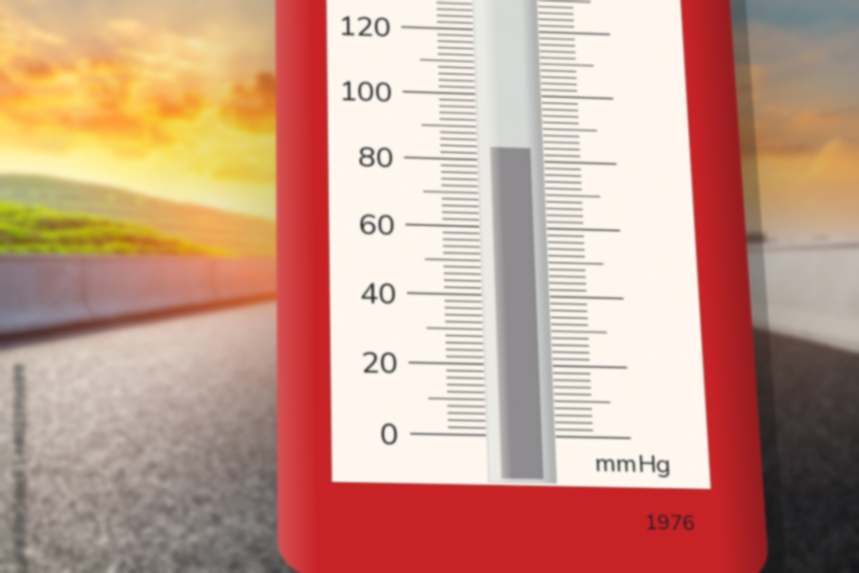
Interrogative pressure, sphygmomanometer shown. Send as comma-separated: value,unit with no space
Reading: 84,mmHg
